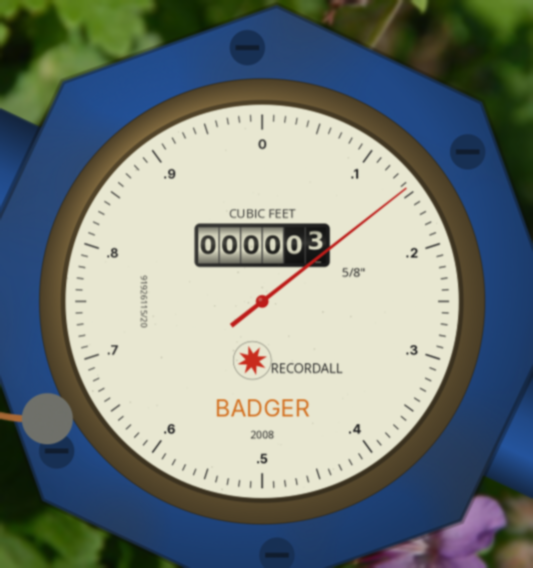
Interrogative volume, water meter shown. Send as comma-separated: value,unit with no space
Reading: 3.14,ft³
